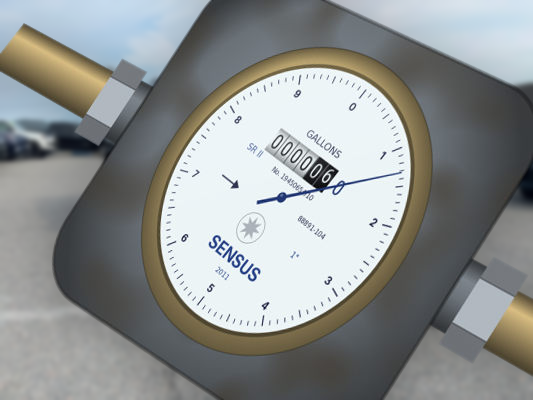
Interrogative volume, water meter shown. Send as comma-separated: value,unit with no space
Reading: 61.3,gal
